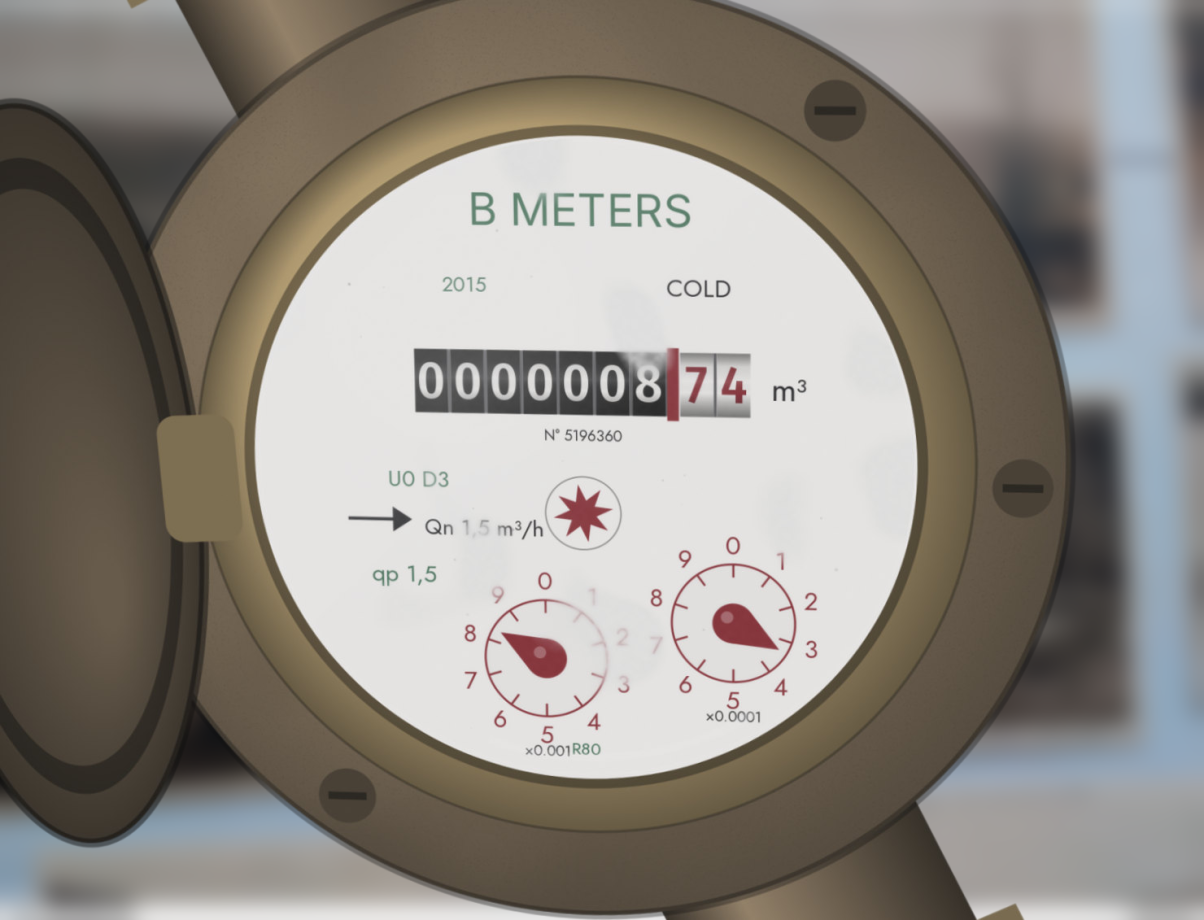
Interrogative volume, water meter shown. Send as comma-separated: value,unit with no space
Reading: 8.7483,m³
